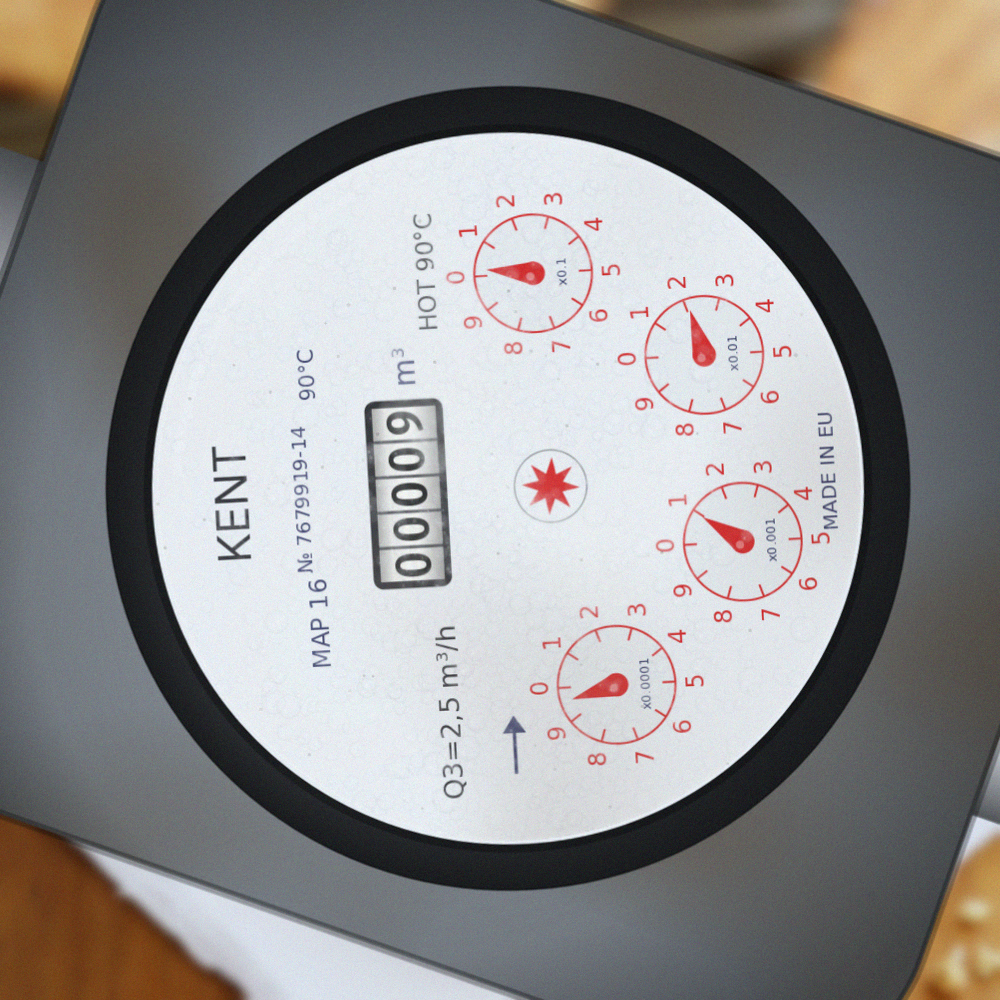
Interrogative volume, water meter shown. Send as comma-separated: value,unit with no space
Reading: 9.0209,m³
